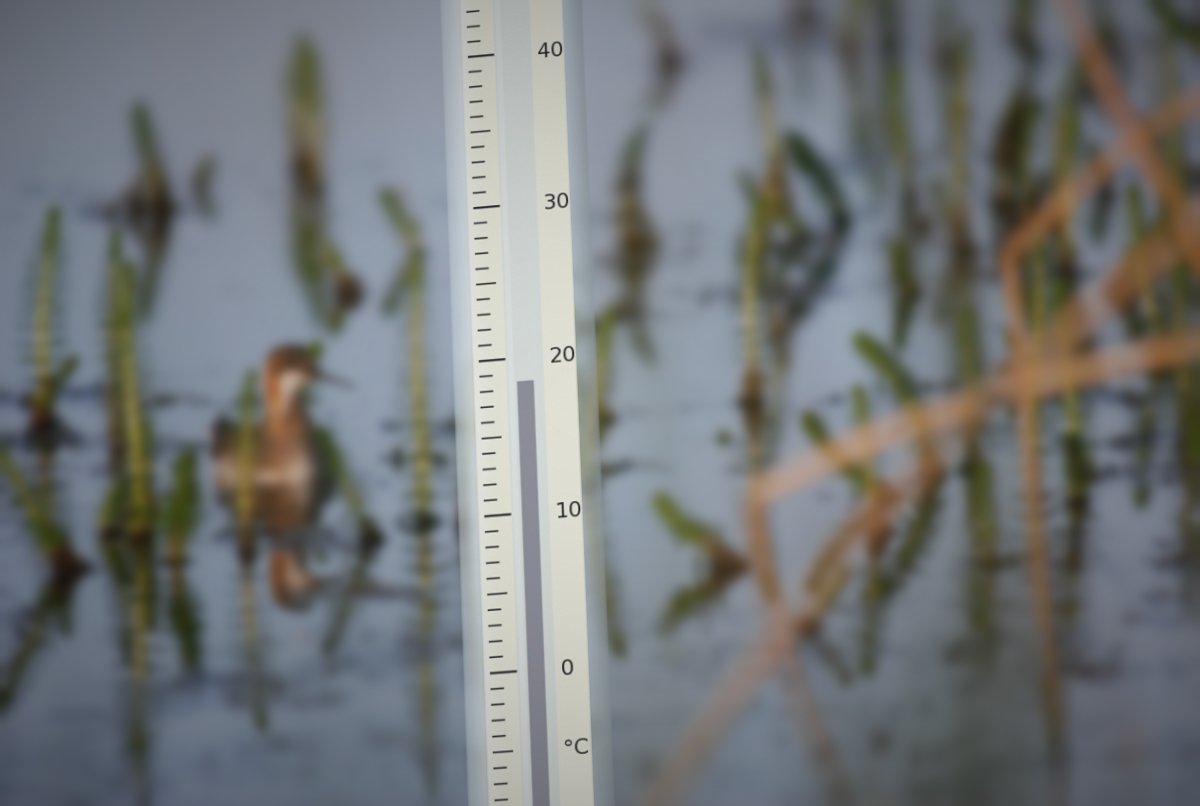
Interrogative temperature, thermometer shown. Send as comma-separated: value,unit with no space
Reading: 18.5,°C
